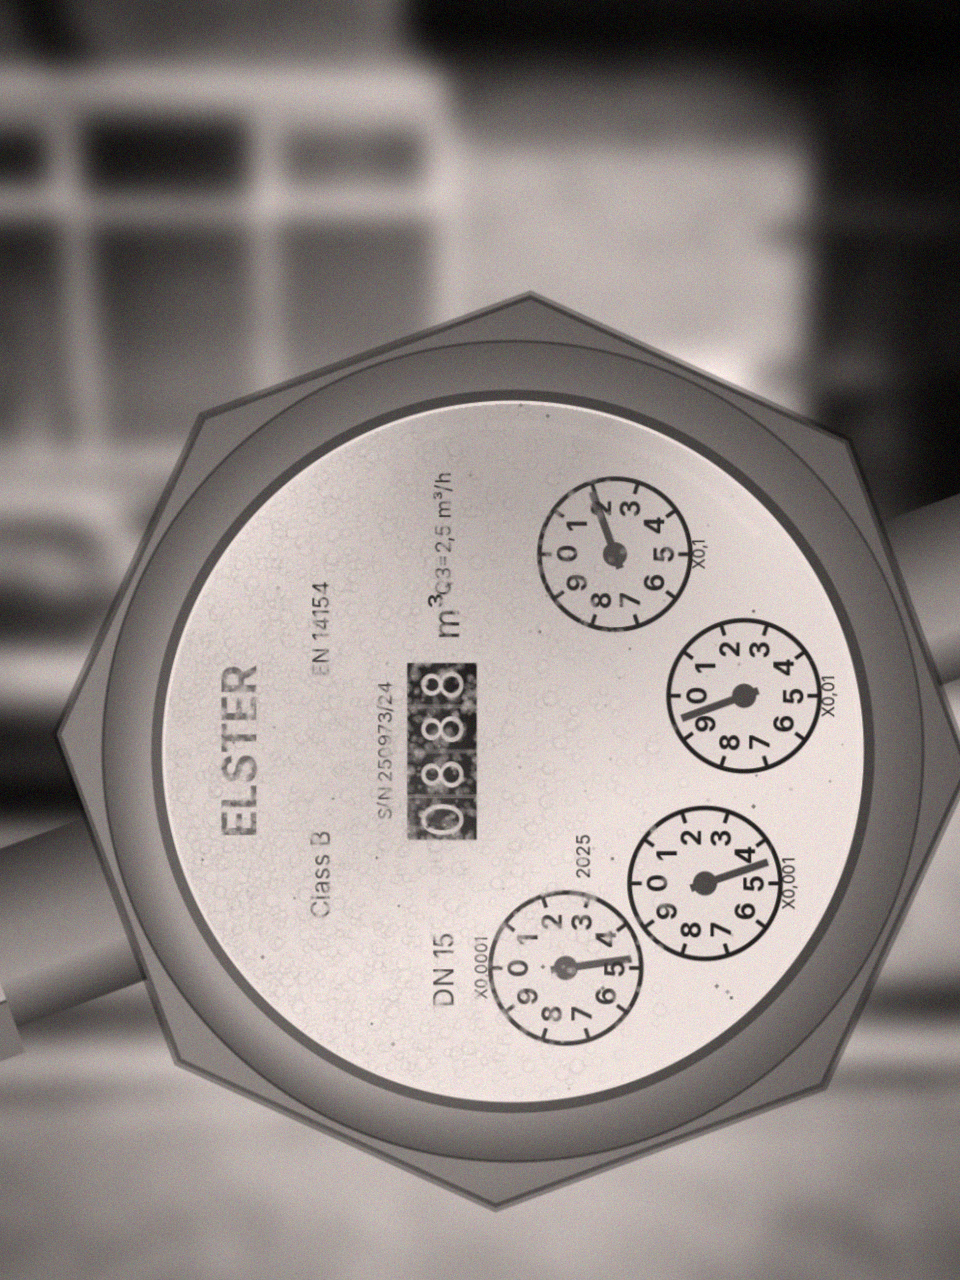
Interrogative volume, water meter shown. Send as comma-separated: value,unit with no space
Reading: 888.1944,m³
